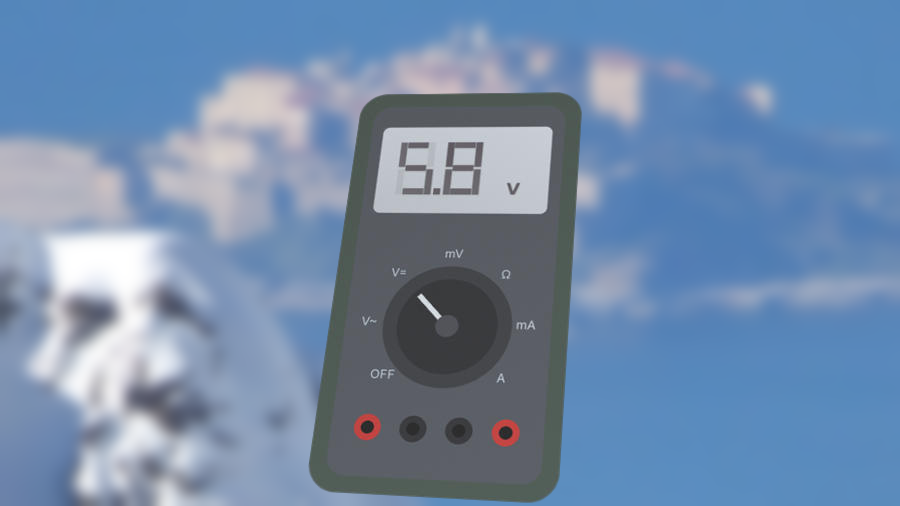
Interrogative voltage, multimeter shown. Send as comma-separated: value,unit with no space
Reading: 5.8,V
